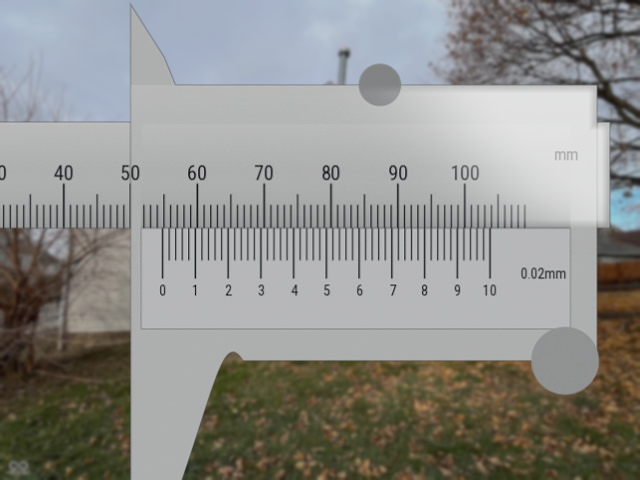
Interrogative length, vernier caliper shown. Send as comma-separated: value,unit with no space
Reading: 54.8,mm
